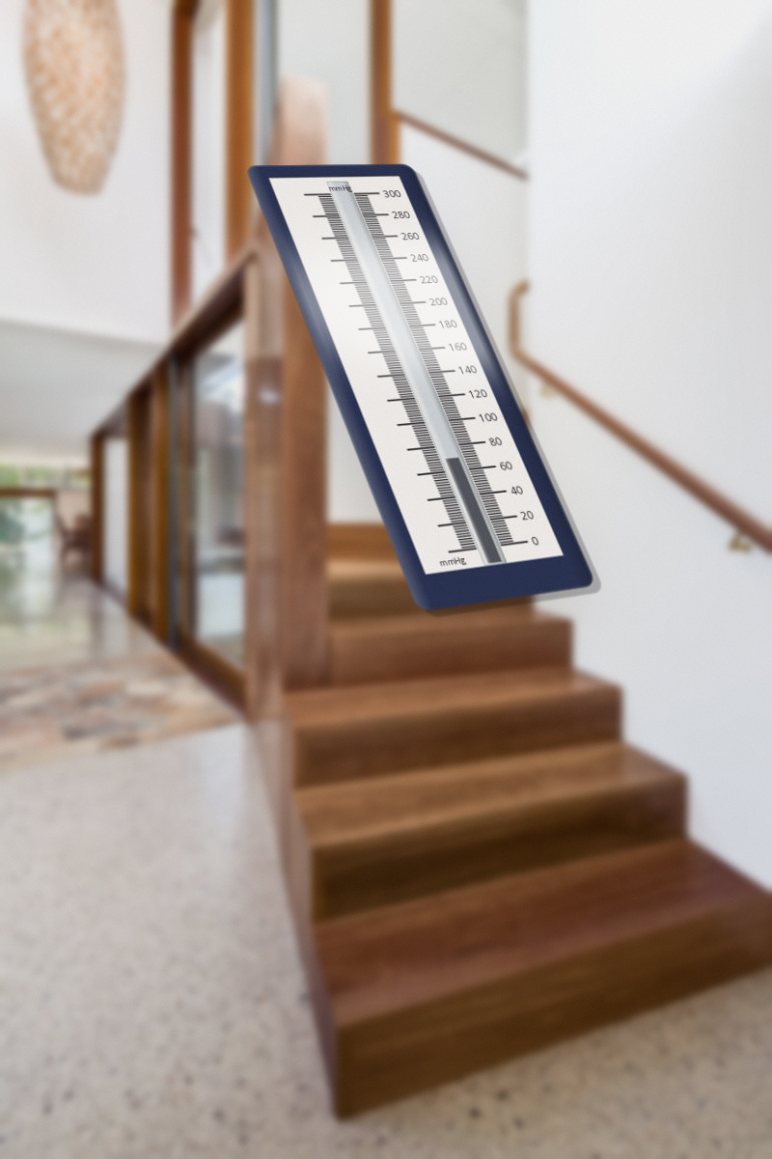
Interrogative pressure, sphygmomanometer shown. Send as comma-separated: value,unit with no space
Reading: 70,mmHg
